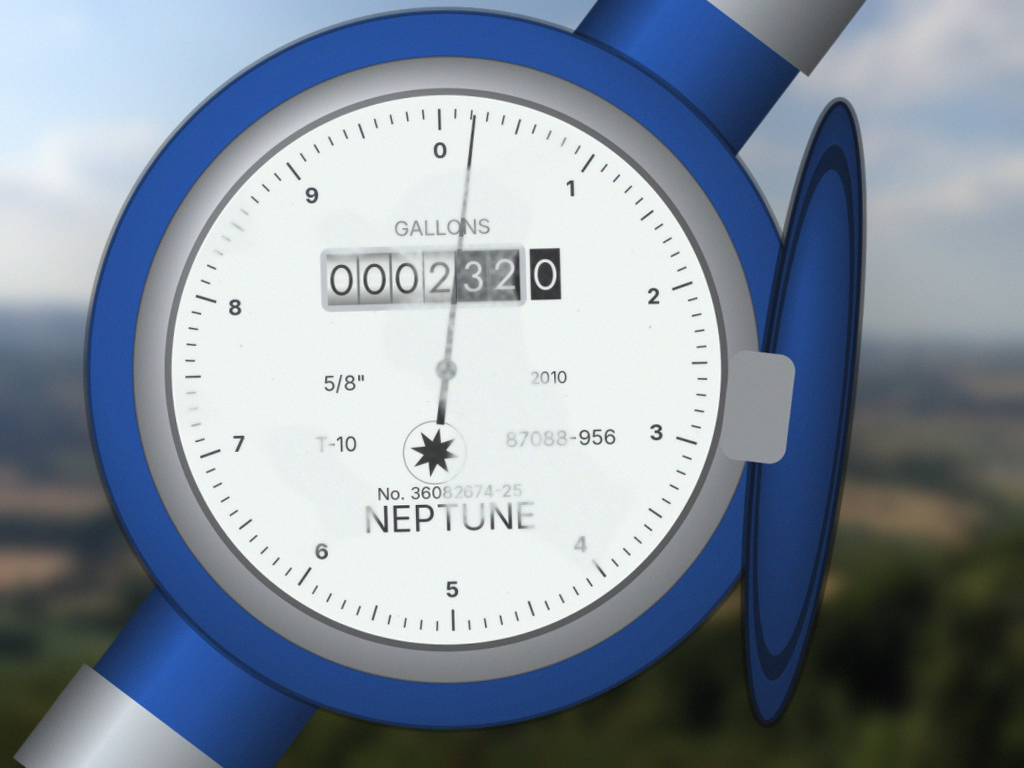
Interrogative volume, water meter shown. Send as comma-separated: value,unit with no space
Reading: 2320.2,gal
